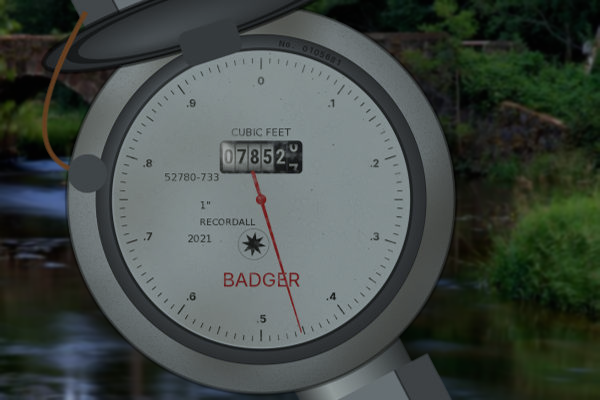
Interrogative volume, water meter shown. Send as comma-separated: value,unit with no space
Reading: 78526.45,ft³
